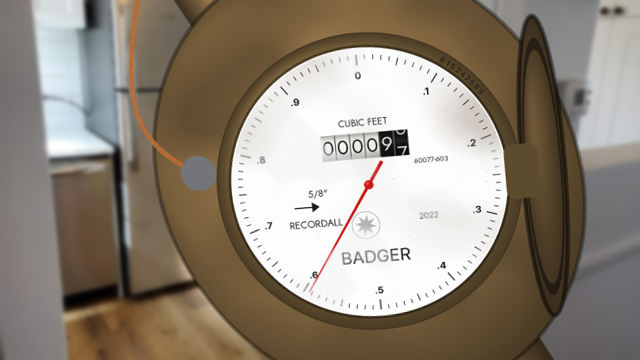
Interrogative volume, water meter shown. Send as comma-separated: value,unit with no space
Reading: 96.59,ft³
